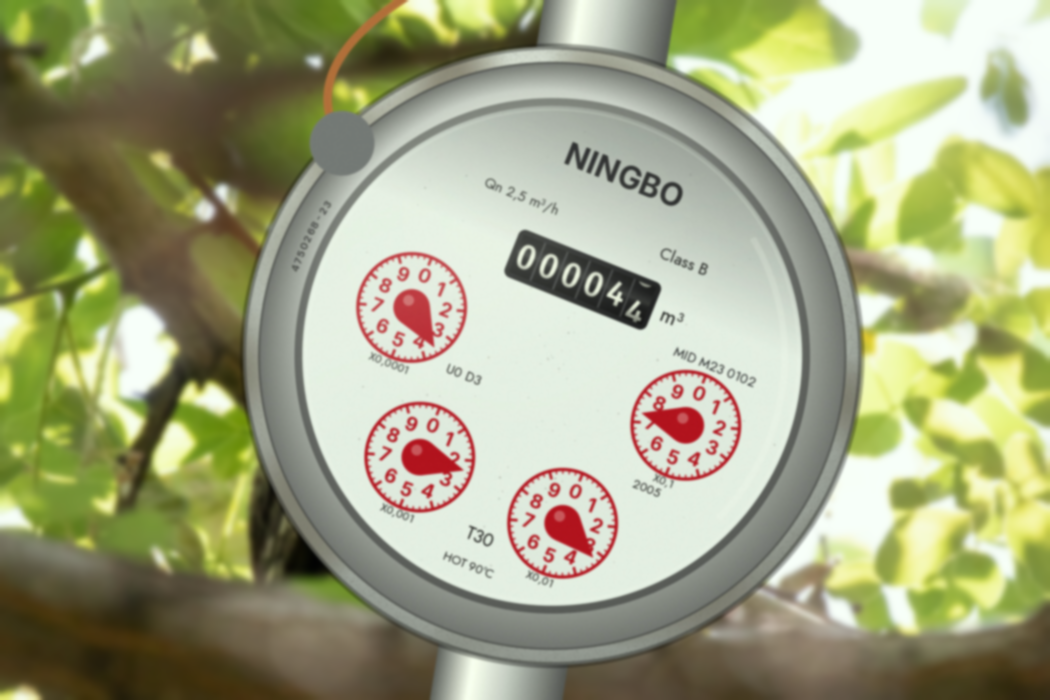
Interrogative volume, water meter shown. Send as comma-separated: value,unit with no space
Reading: 43.7323,m³
